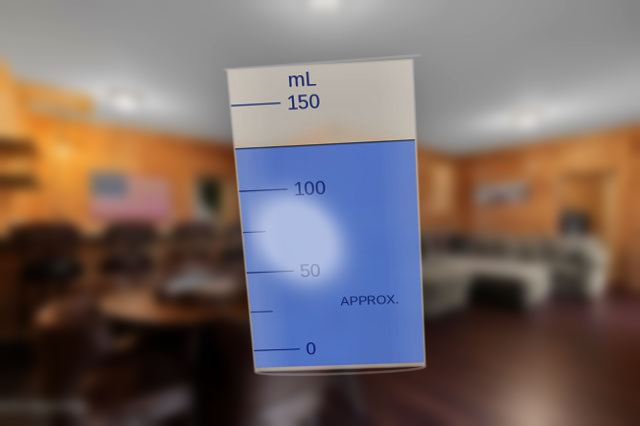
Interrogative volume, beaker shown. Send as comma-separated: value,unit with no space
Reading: 125,mL
